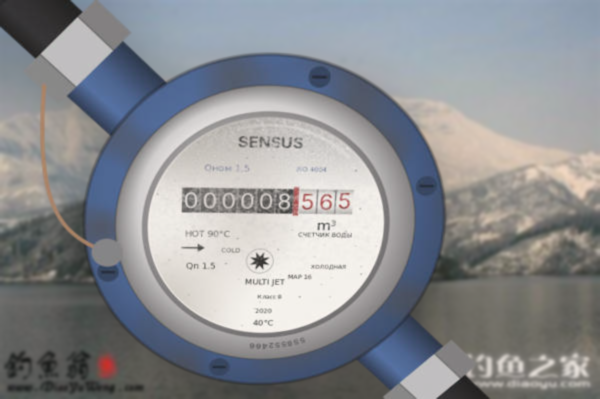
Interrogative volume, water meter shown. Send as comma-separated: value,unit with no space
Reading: 8.565,m³
